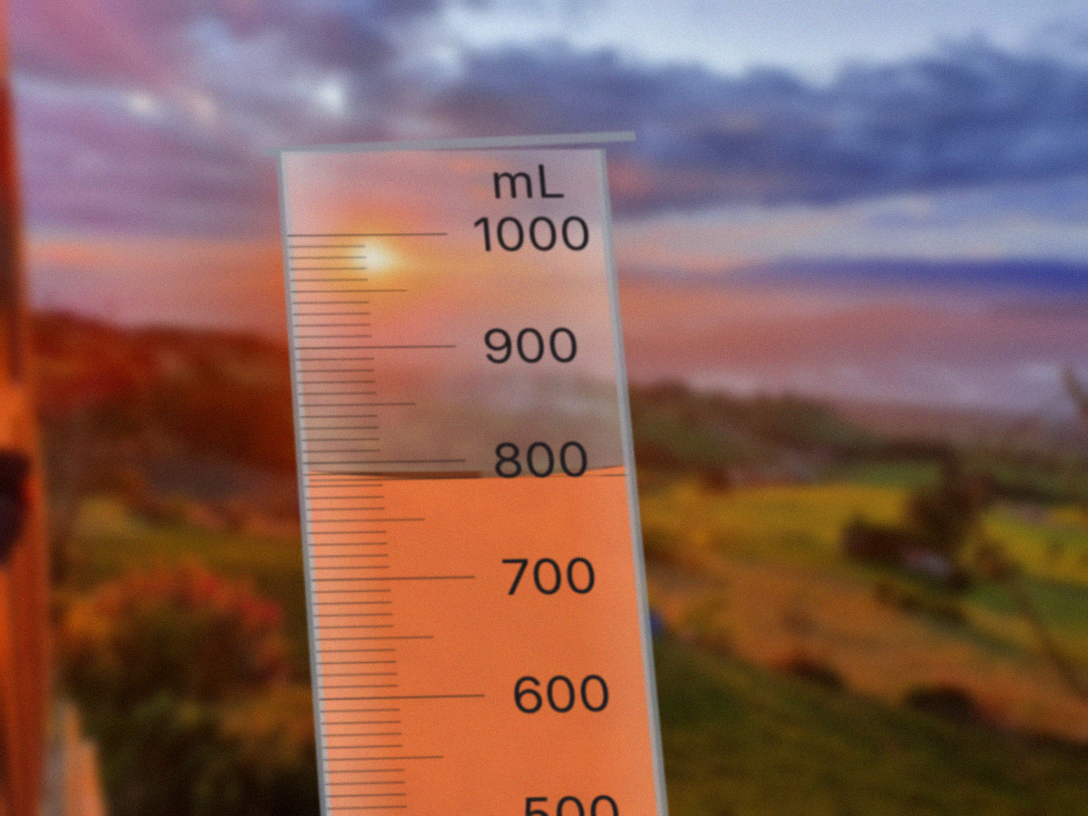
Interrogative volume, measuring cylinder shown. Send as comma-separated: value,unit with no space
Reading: 785,mL
